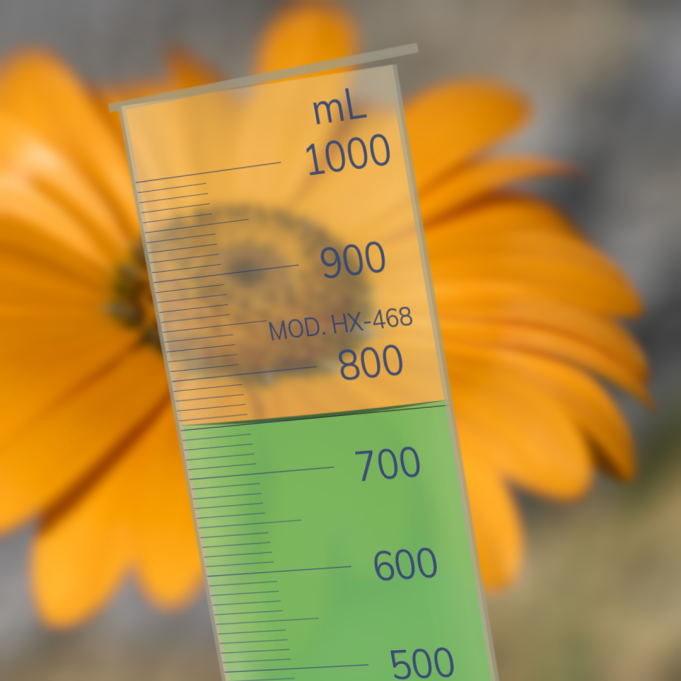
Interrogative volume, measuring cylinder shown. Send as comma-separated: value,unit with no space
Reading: 750,mL
